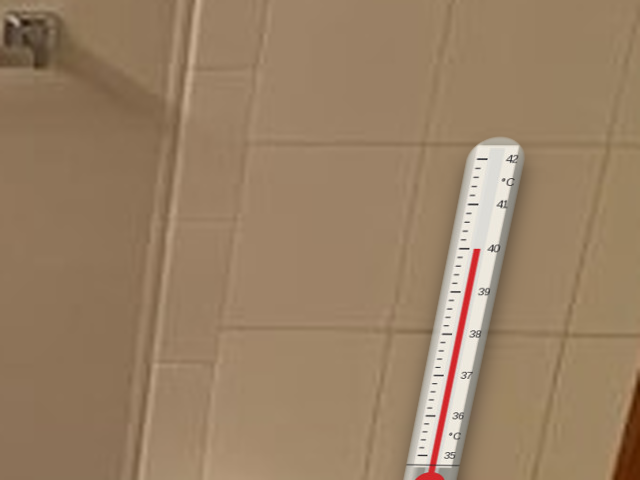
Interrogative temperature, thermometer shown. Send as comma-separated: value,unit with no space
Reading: 40,°C
